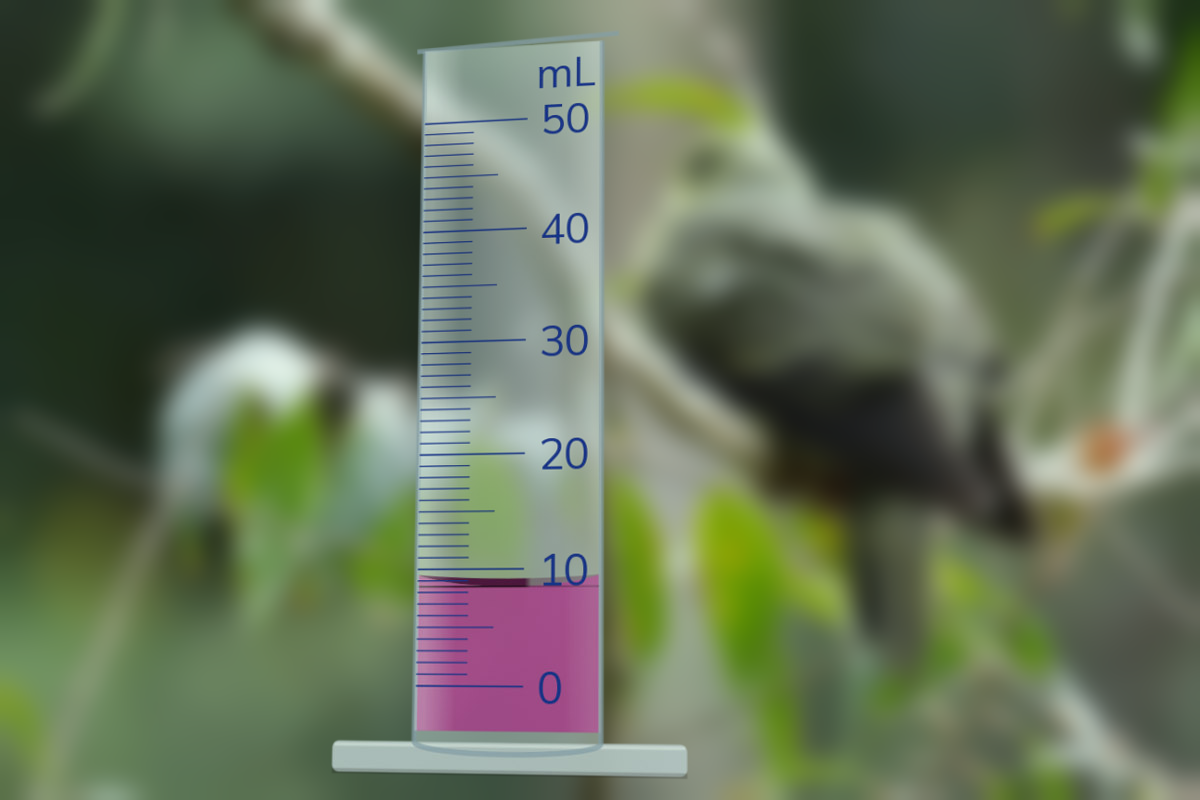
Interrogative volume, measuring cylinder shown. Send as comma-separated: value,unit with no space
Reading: 8.5,mL
